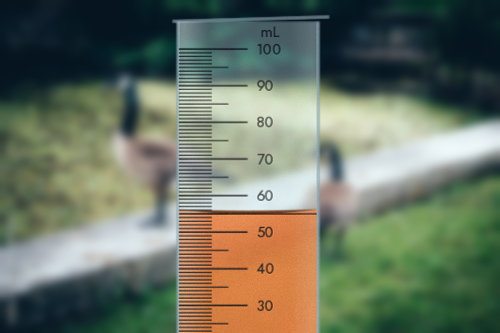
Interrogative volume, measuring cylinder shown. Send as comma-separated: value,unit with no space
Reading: 55,mL
